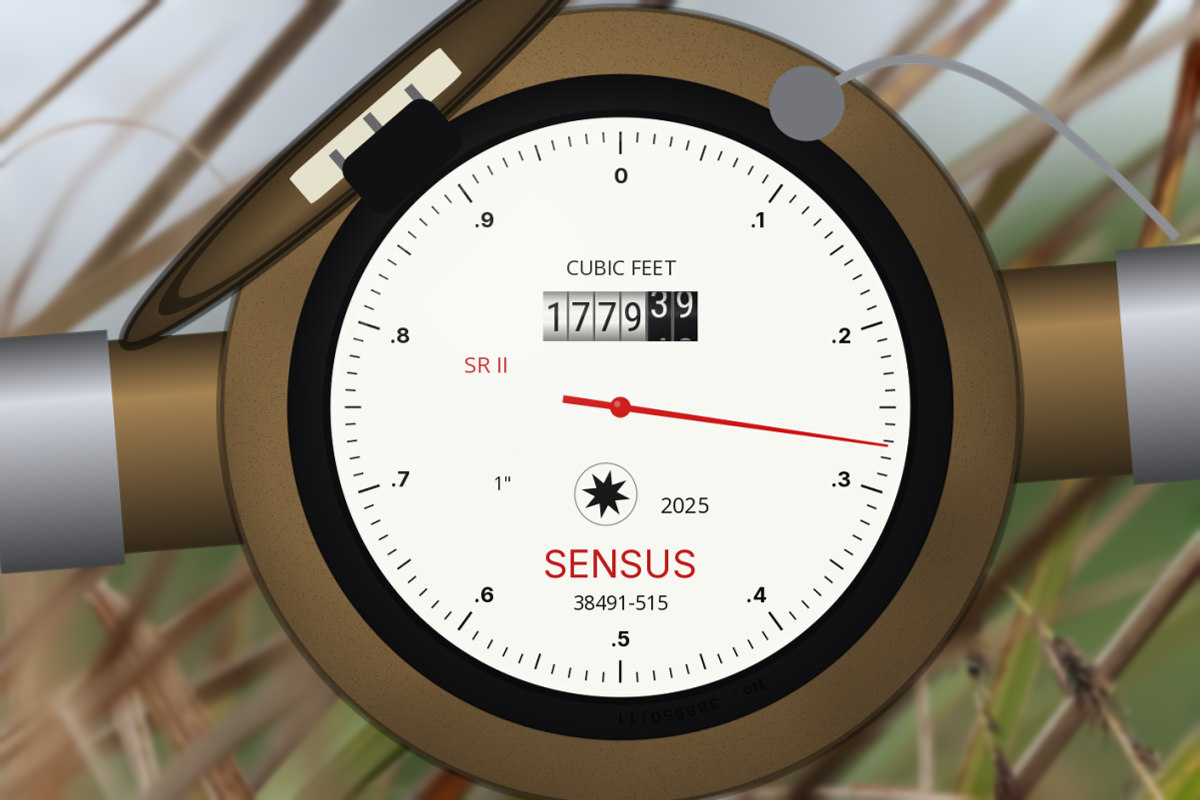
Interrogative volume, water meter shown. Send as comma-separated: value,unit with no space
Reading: 177939.27,ft³
